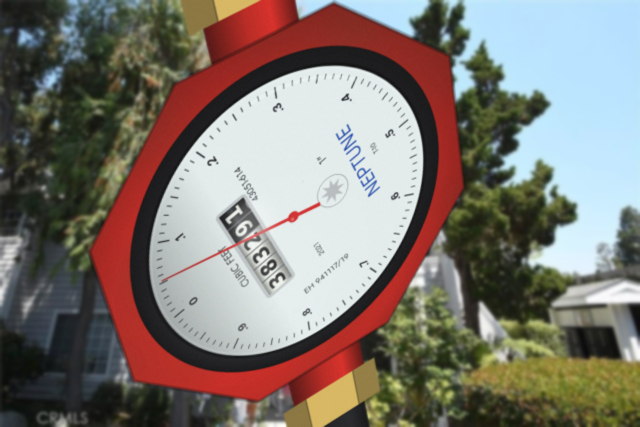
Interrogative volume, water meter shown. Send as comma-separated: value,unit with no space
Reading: 383291.05,ft³
